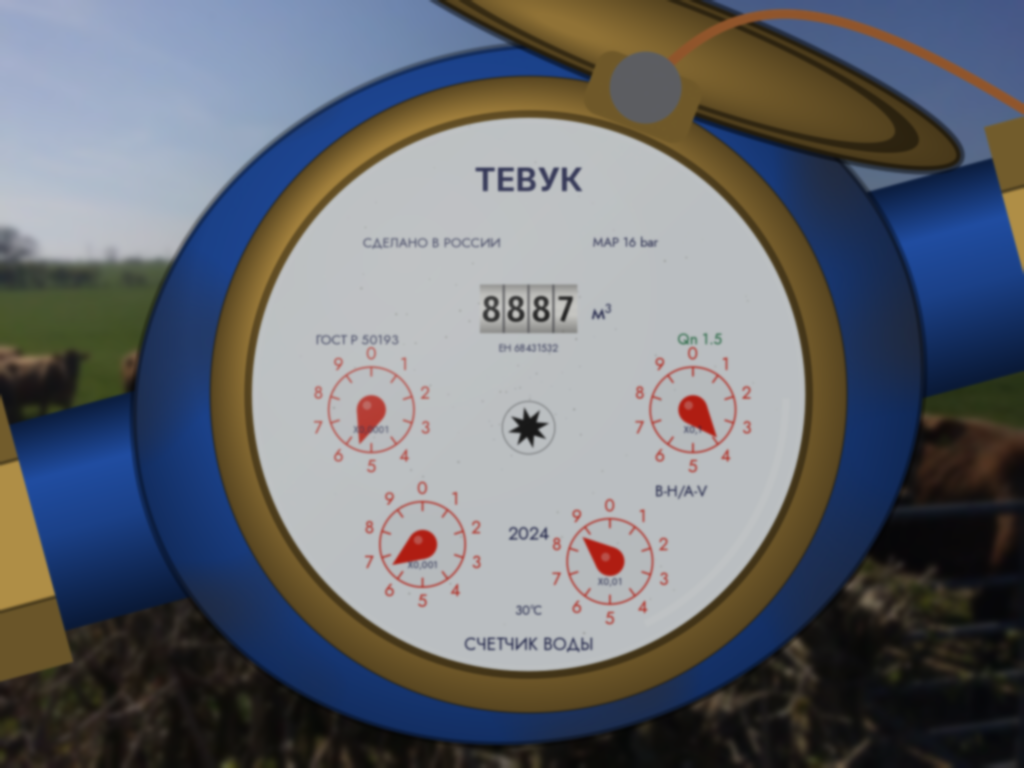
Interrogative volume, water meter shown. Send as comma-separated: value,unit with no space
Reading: 8887.3865,m³
